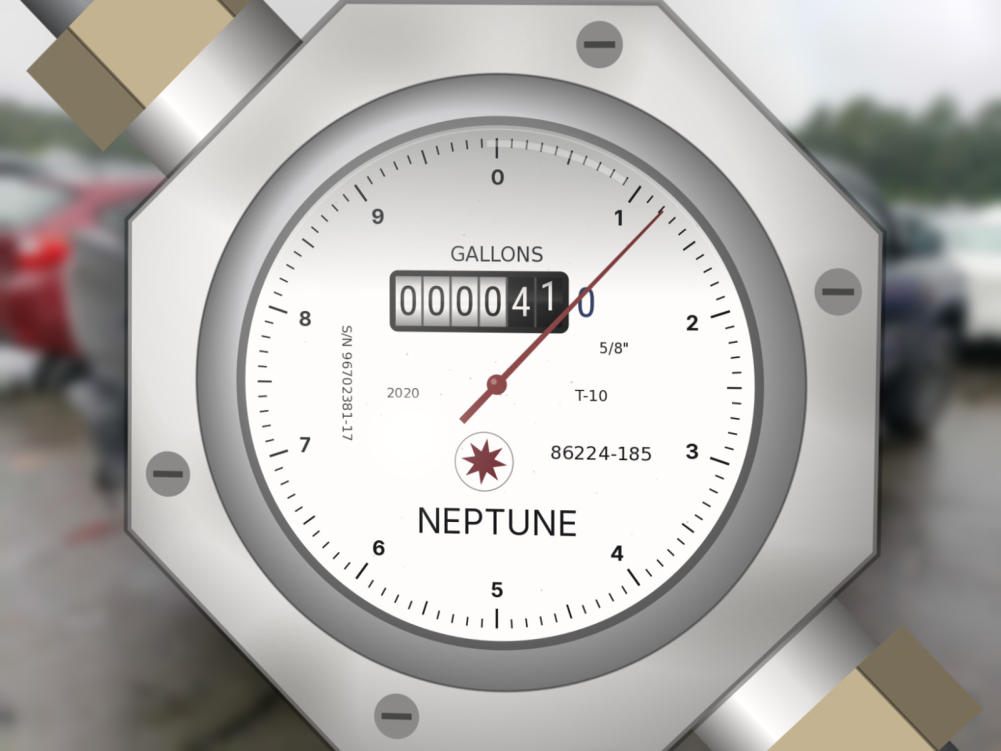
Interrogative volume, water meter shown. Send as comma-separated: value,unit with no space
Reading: 411.2,gal
